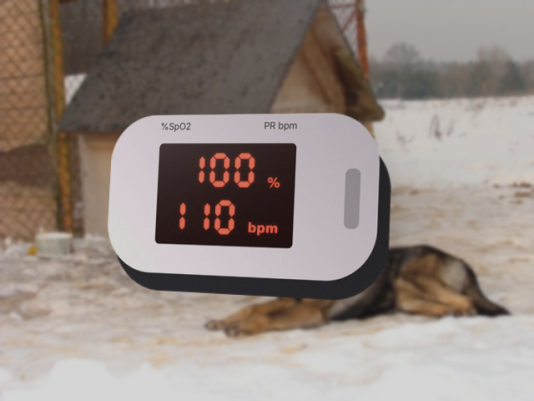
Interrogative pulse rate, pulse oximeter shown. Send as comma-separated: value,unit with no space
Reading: 110,bpm
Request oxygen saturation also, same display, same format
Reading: 100,%
